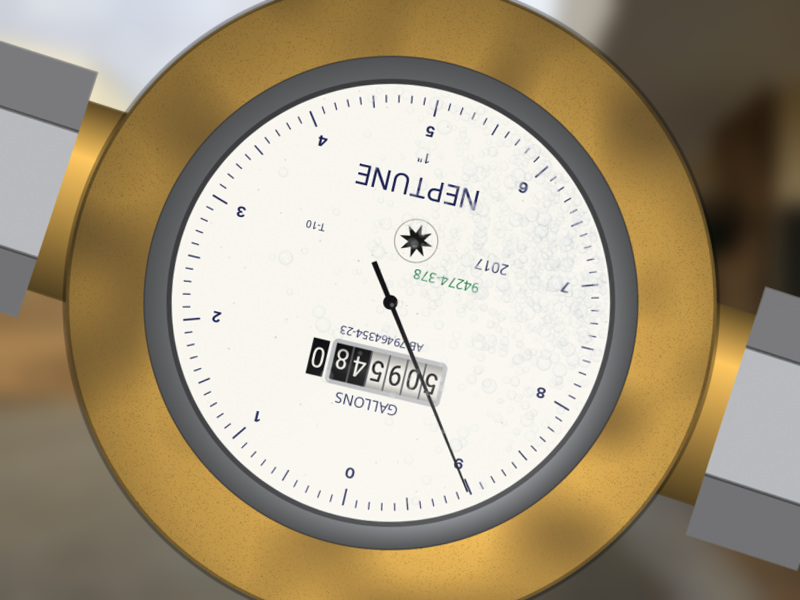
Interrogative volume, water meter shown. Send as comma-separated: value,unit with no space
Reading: 5095479.0,gal
